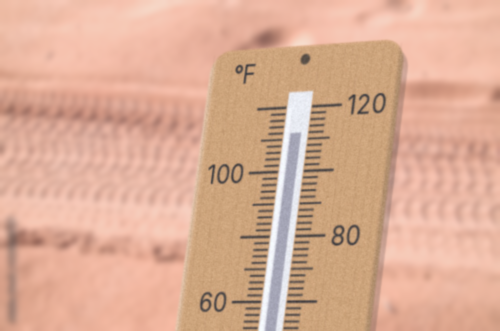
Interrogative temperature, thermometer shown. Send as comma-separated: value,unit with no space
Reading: 112,°F
